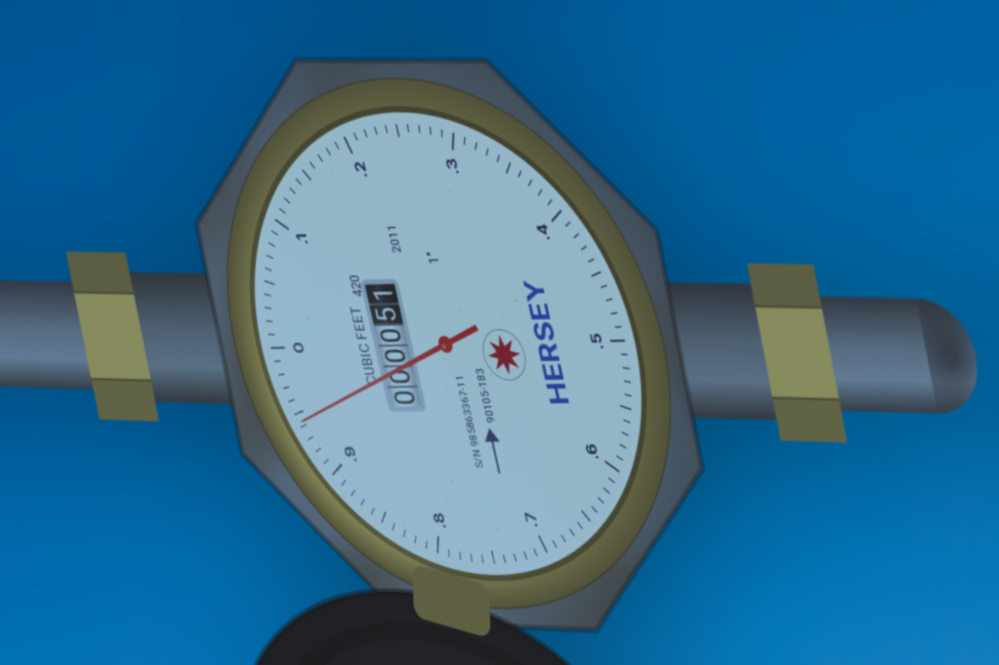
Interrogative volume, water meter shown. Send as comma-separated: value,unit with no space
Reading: 50.94,ft³
